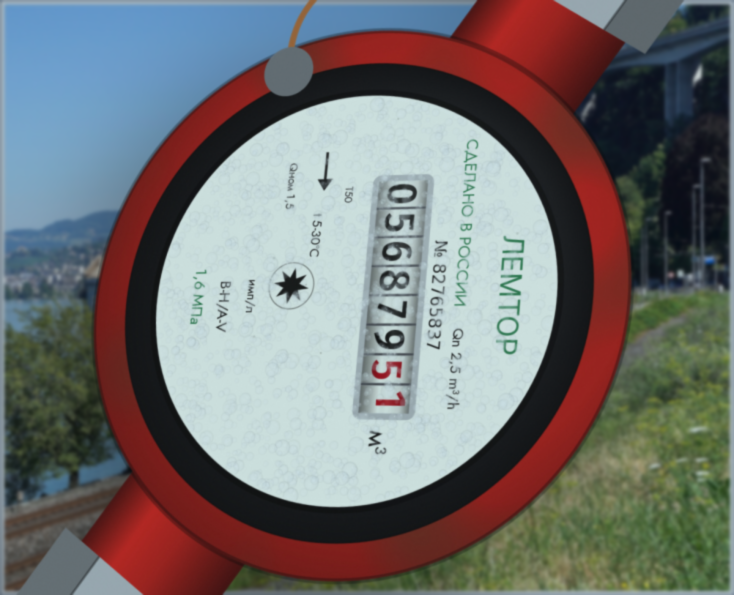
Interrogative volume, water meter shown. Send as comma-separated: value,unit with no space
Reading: 56879.51,m³
